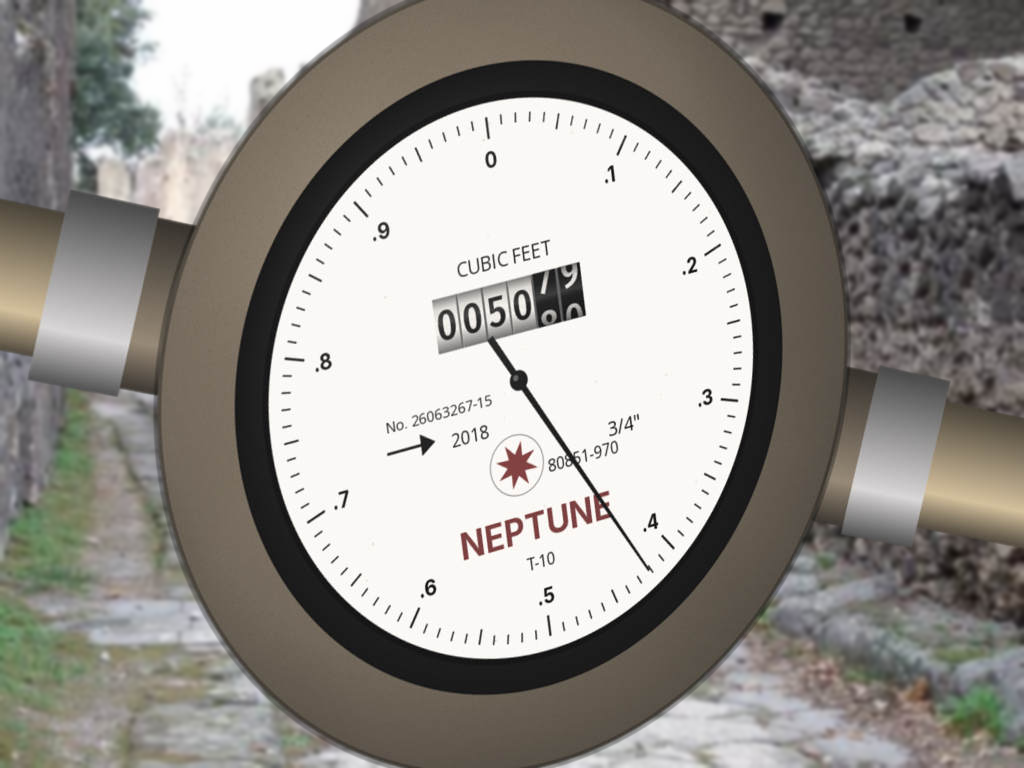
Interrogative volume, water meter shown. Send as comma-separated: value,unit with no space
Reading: 5079.42,ft³
